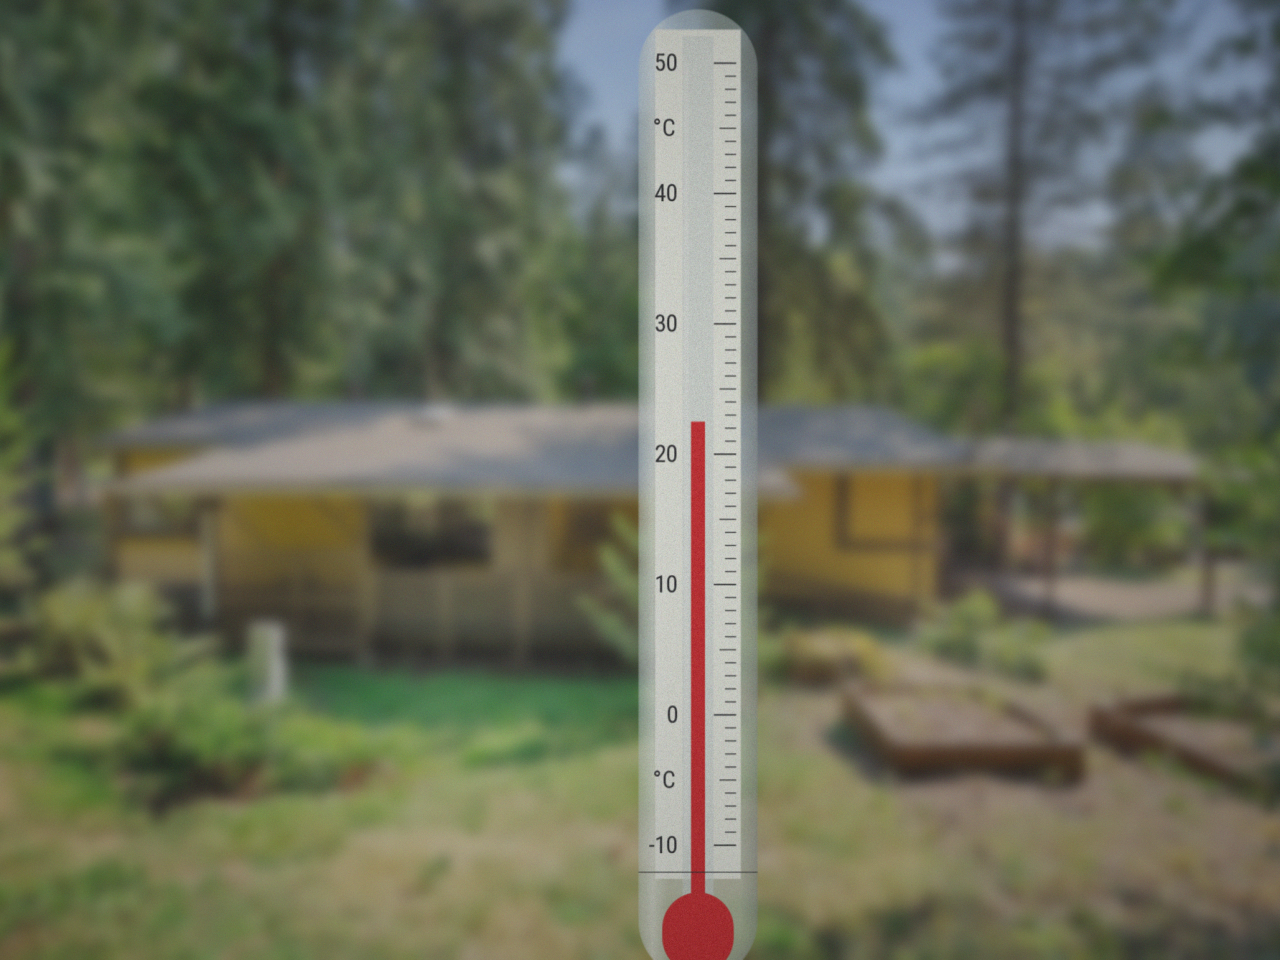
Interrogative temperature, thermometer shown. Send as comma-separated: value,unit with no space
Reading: 22.5,°C
